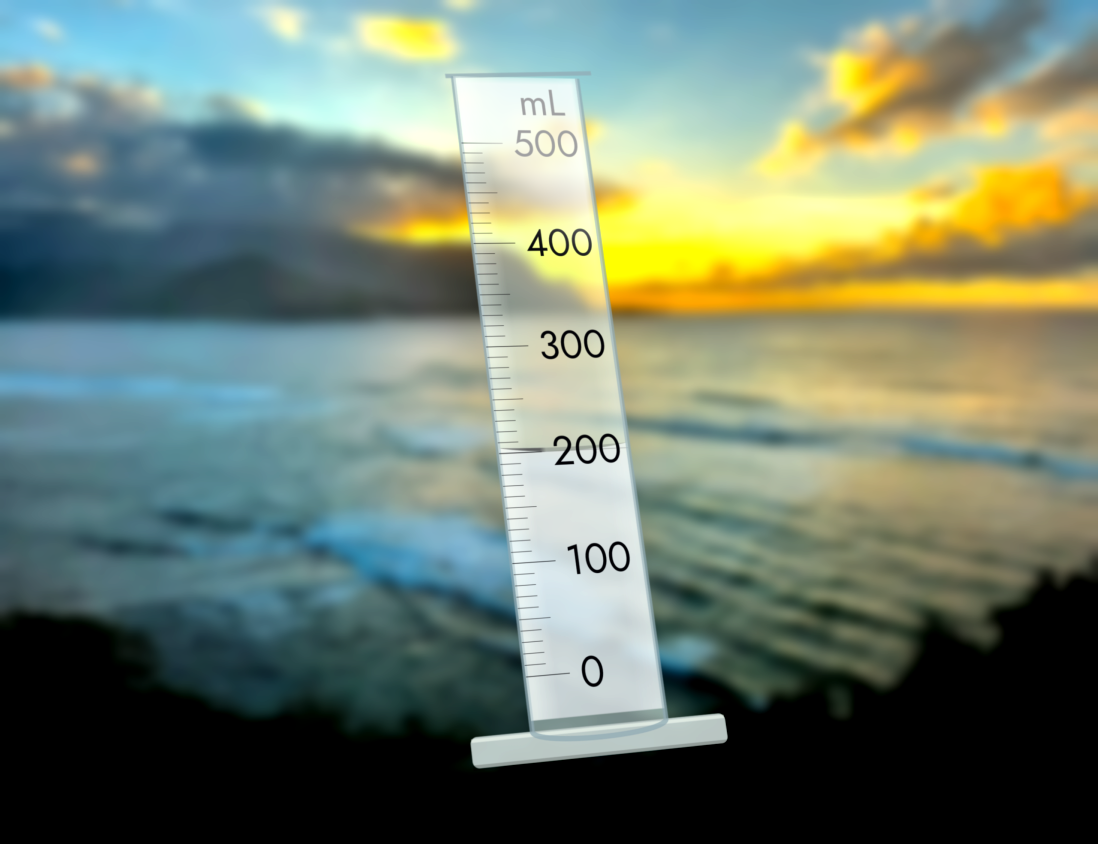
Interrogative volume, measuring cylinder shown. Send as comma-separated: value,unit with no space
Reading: 200,mL
